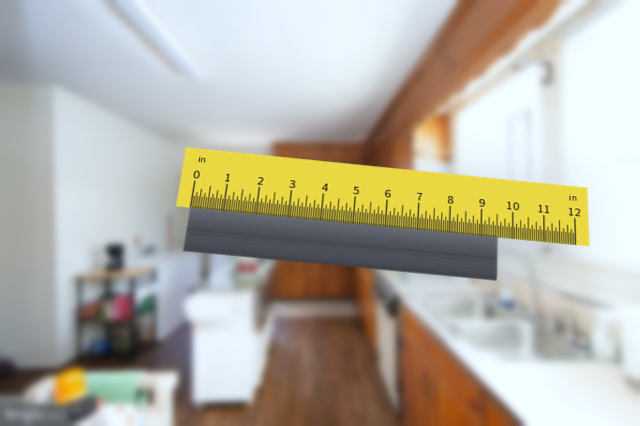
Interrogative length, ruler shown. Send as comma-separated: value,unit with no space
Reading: 9.5,in
